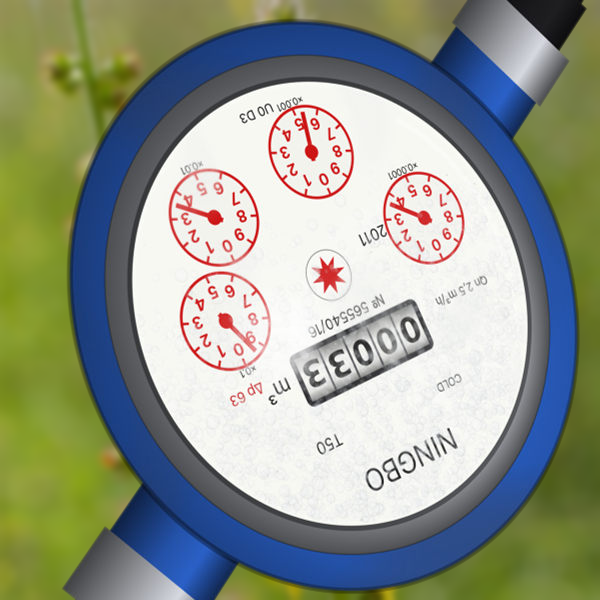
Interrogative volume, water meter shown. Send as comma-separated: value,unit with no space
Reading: 32.9353,m³
